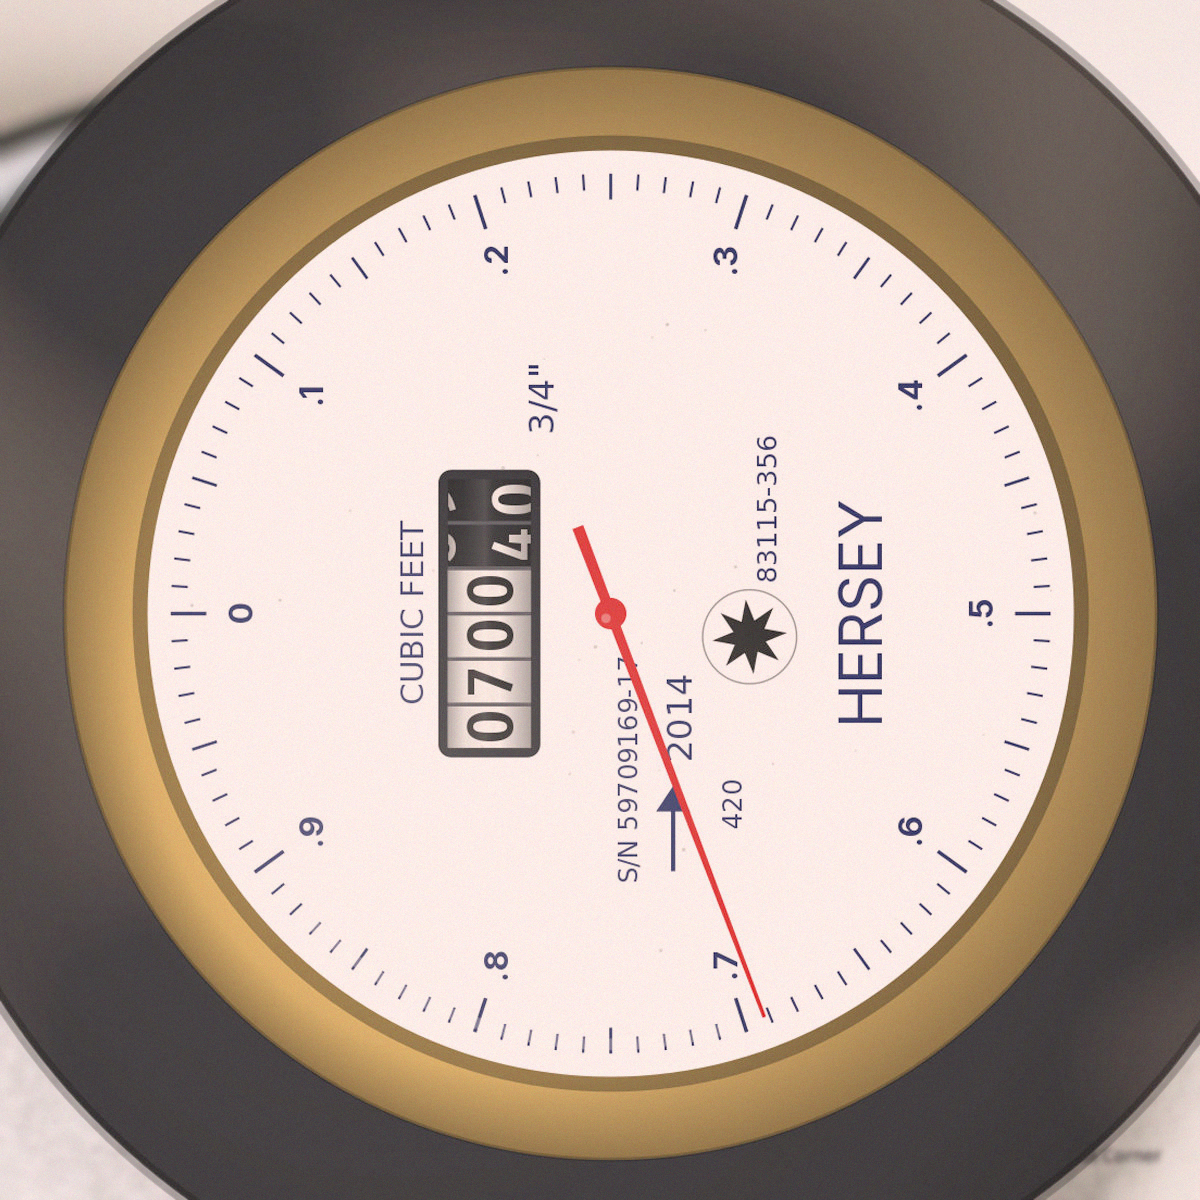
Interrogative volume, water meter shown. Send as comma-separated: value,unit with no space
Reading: 70039.69,ft³
